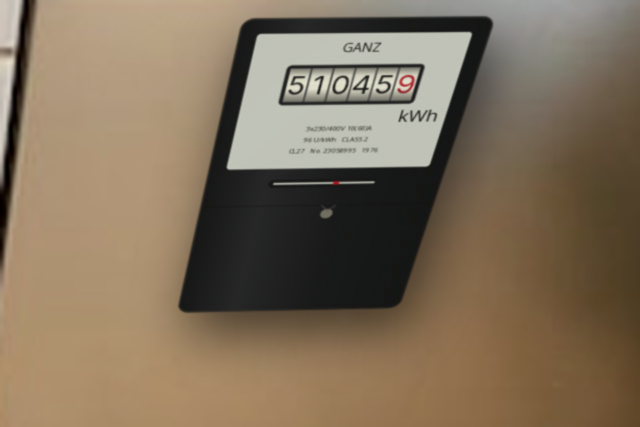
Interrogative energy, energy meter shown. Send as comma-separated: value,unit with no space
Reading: 51045.9,kWh
